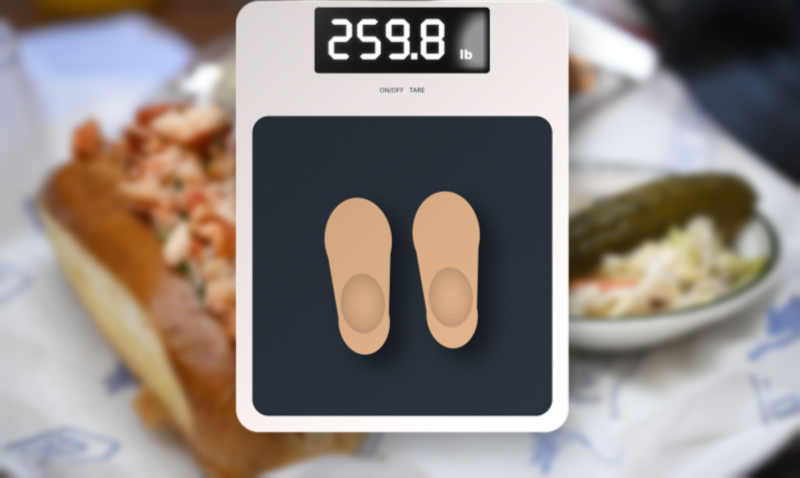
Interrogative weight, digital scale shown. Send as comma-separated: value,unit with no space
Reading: 259.8,lb
